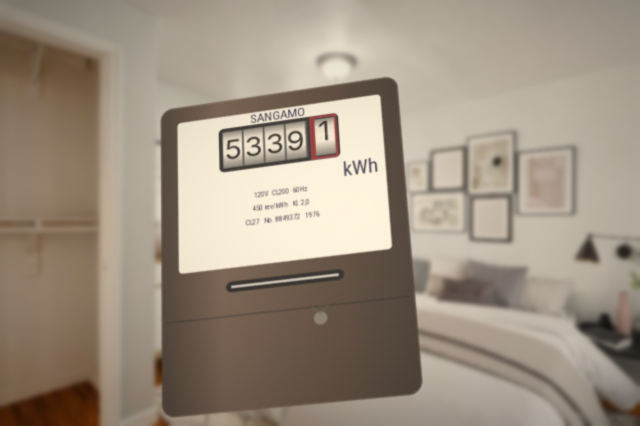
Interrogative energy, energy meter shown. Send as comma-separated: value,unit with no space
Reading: 5339.1,kWh
